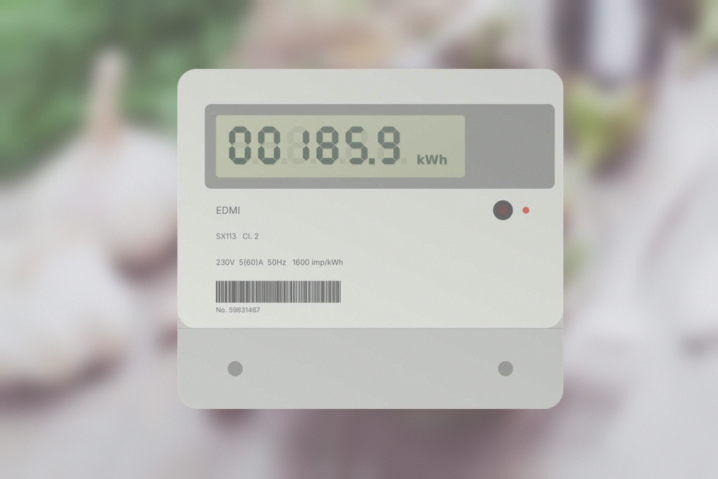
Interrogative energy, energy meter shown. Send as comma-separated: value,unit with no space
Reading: 185.9,kWh
